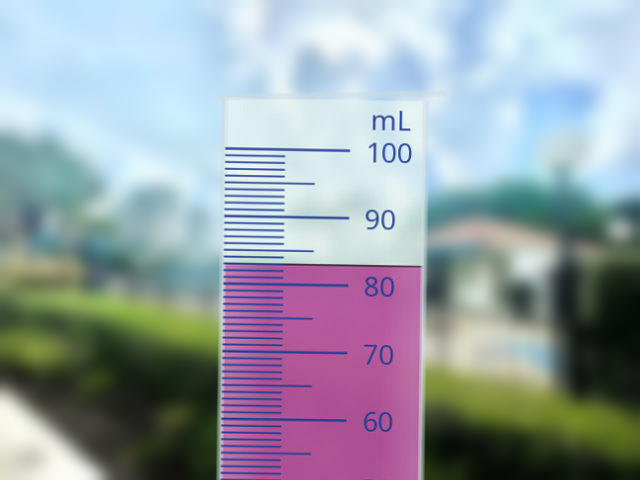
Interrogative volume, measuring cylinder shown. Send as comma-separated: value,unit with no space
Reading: 83,mL
